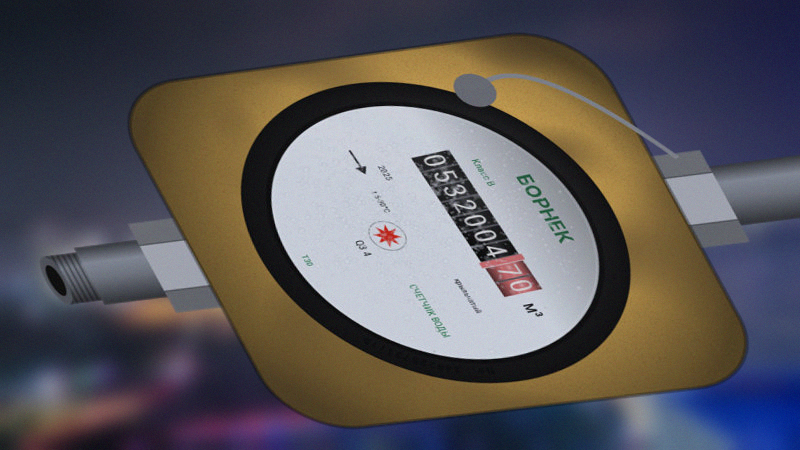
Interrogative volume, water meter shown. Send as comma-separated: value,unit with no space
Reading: 532004.70,m³
